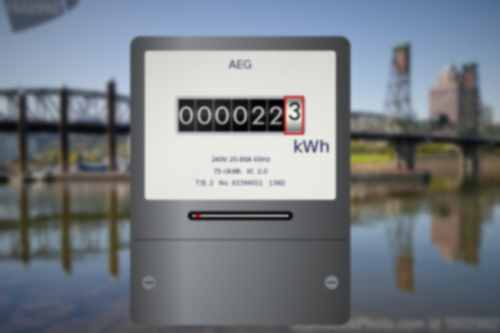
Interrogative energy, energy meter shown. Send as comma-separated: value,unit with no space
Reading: 22.3,kWh
